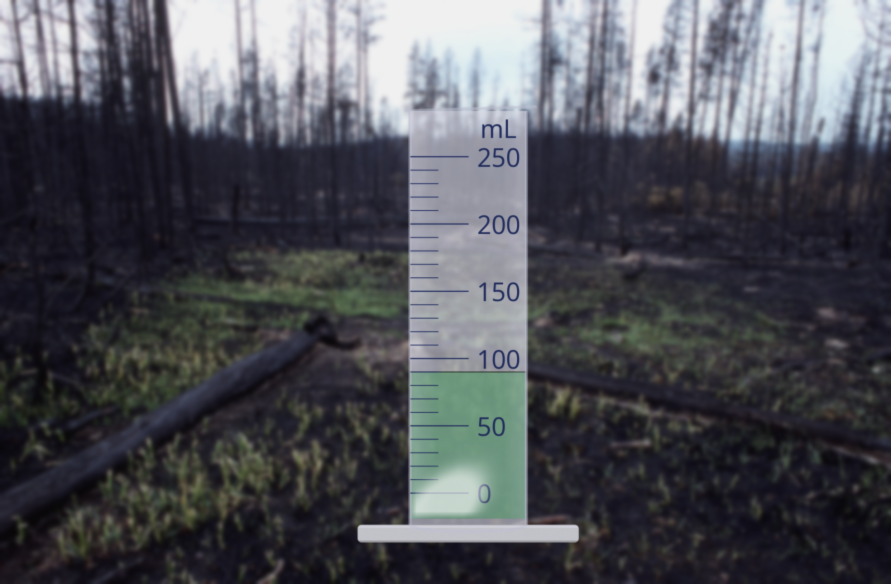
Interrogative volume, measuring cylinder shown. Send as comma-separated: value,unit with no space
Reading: 90,mL
